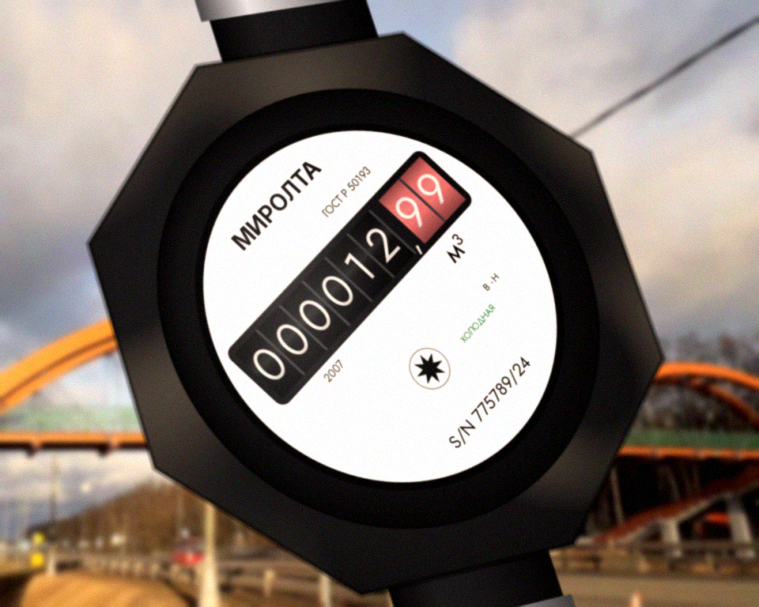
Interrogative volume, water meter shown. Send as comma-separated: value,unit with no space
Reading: 12.99,m³
